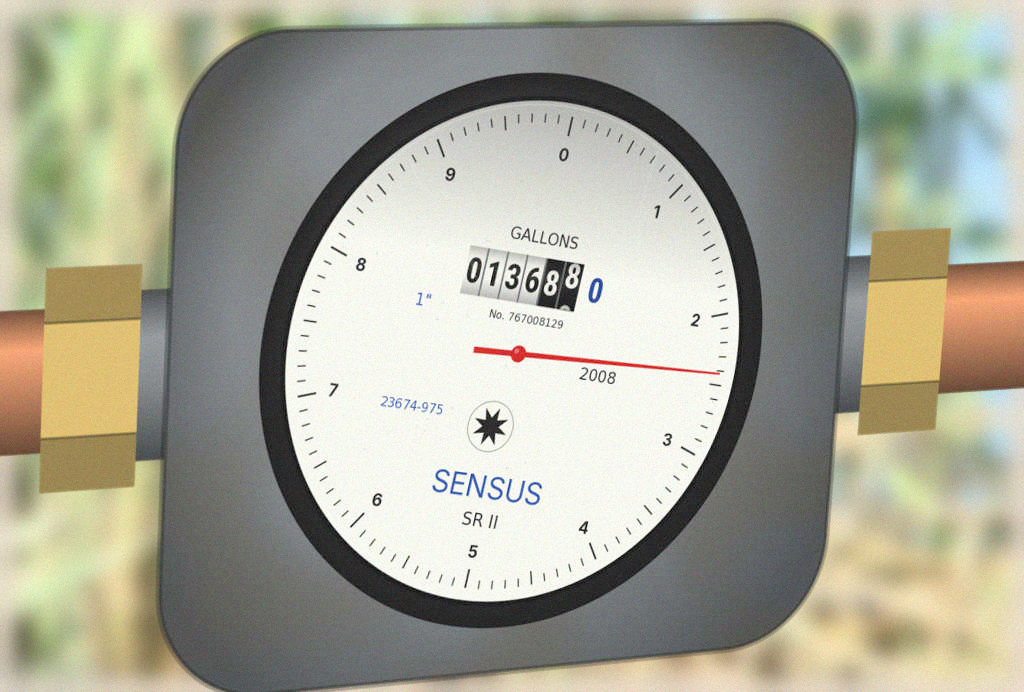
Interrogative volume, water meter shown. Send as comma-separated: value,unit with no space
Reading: 136882.4,gal
